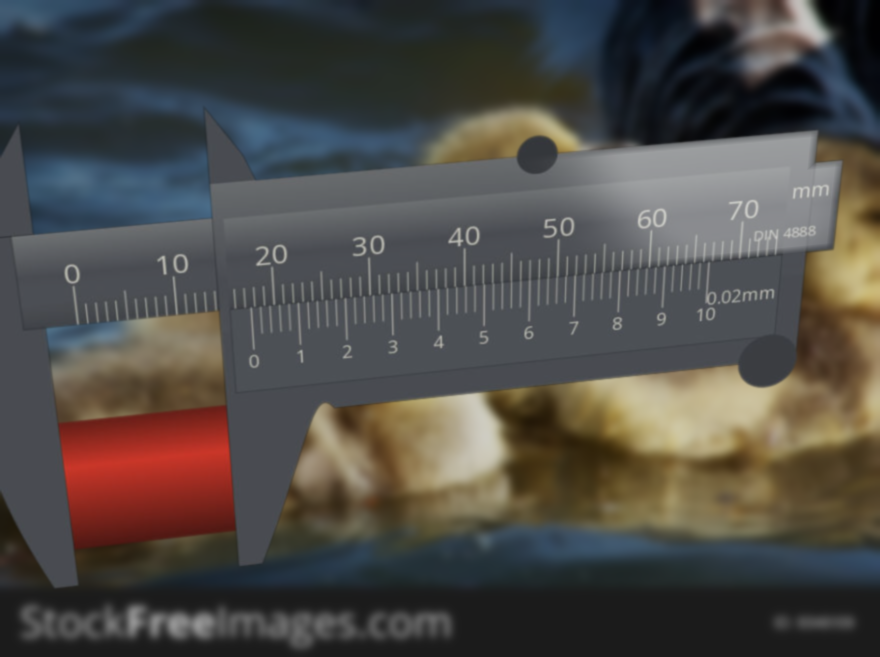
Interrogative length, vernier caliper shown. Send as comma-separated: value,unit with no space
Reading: 17.6,mm
